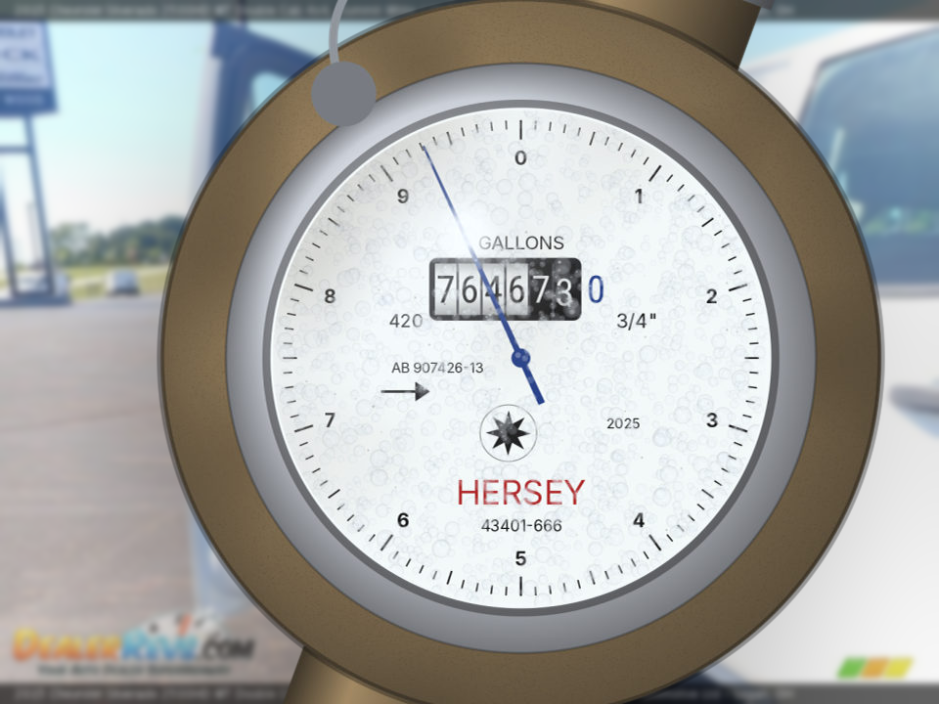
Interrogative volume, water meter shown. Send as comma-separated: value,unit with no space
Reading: 7646729.3,gal
